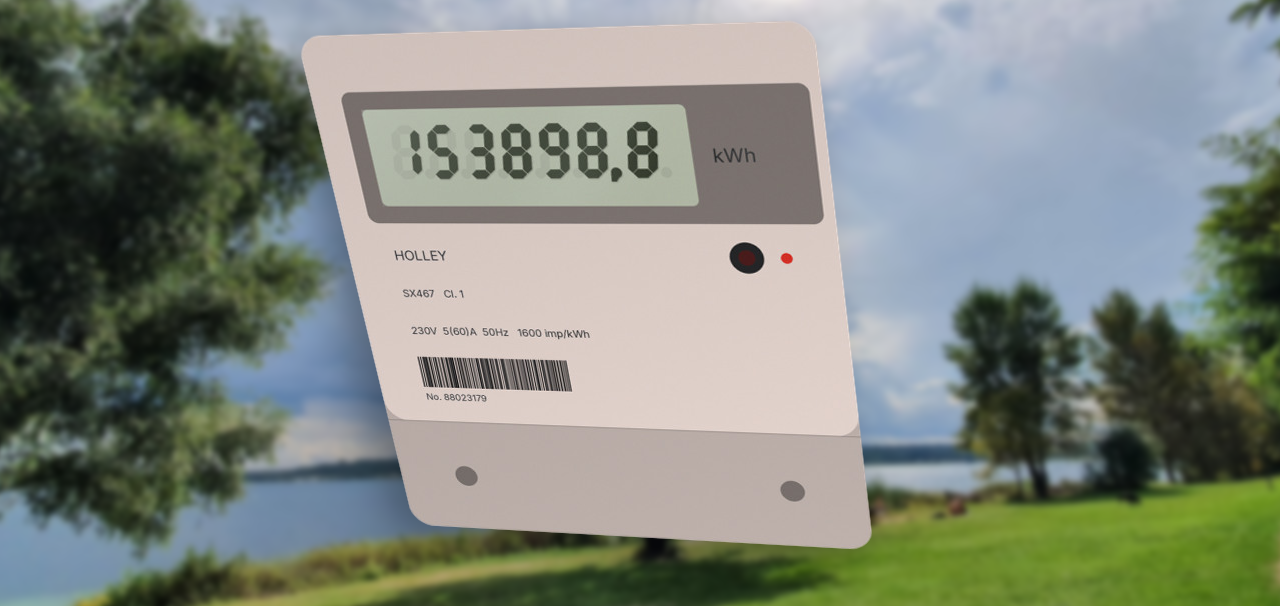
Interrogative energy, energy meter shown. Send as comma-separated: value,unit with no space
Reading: 153898.8,kWh
